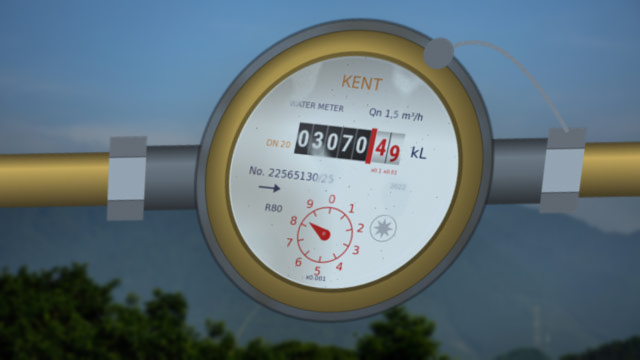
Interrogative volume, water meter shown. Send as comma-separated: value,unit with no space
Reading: 3070.488,kL
